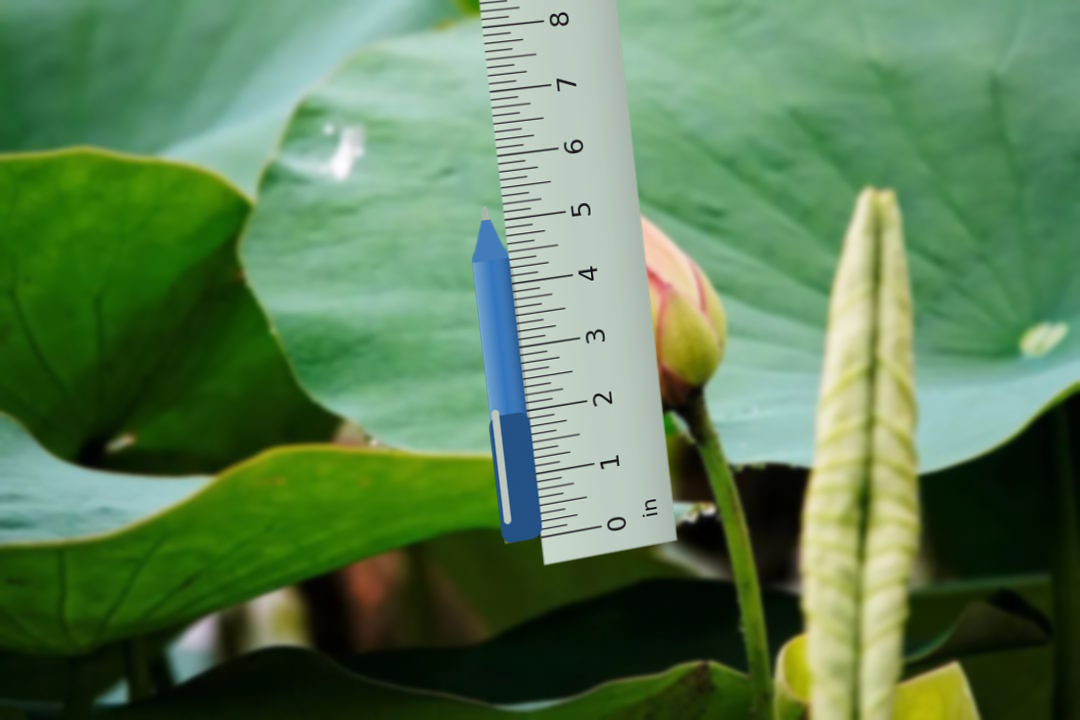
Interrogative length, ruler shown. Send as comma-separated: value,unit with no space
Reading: 5.25,in
